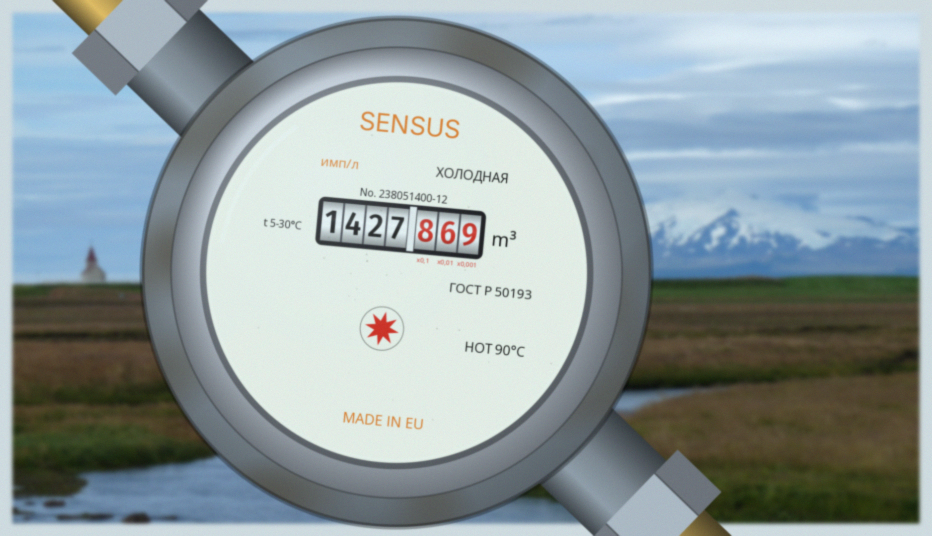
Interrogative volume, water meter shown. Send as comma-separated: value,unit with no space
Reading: 1427.869,m³
